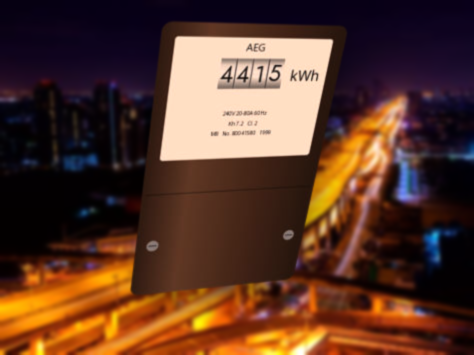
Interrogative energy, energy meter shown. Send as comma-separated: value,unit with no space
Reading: 4415,kWh
